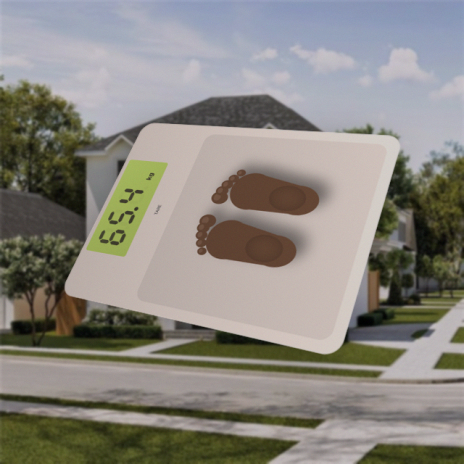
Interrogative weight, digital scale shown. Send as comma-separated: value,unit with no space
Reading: 65.4,kg
